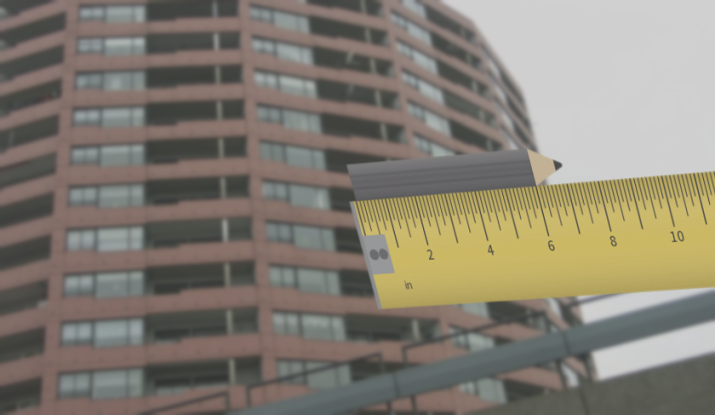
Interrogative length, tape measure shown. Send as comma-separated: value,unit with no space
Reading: 7,in
